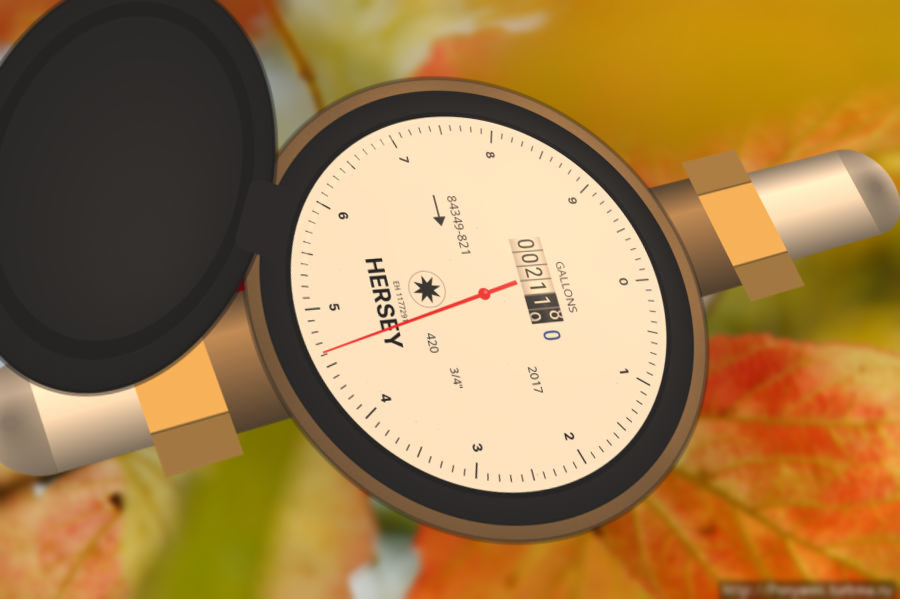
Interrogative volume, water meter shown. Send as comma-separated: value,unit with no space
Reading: 21184.6,gal
